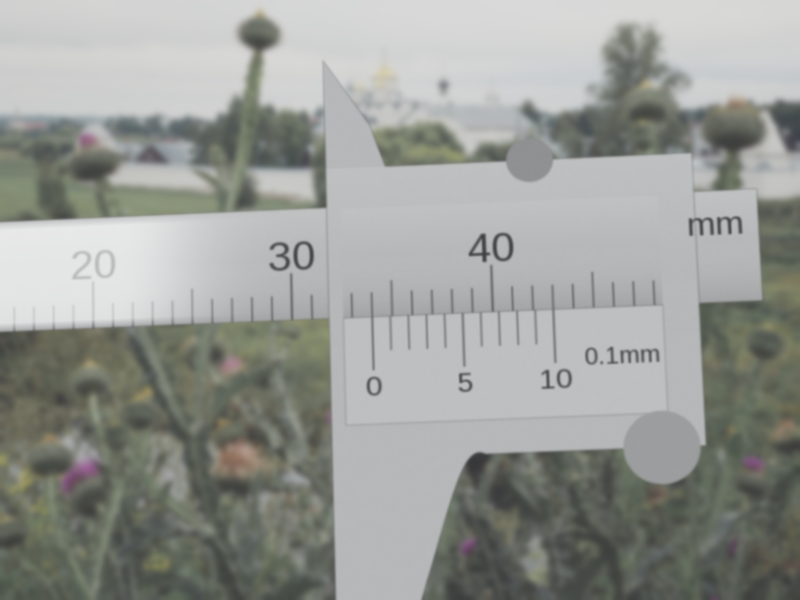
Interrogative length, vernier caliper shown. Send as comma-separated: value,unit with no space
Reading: 34.0,mm
